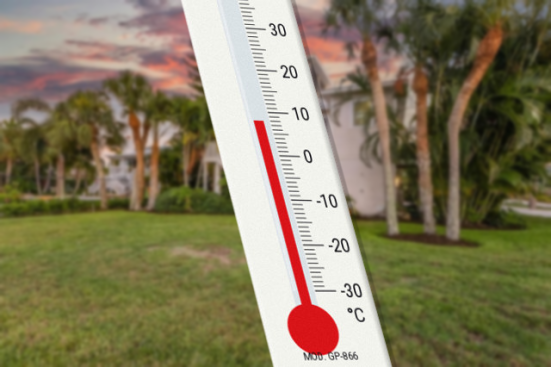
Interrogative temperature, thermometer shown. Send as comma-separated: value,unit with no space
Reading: 8,°C
